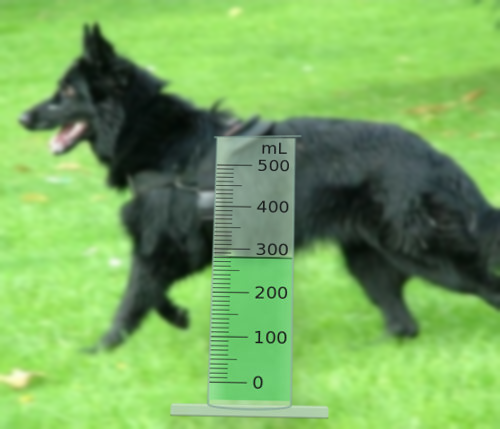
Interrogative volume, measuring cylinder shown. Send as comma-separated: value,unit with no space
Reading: 280,mL
